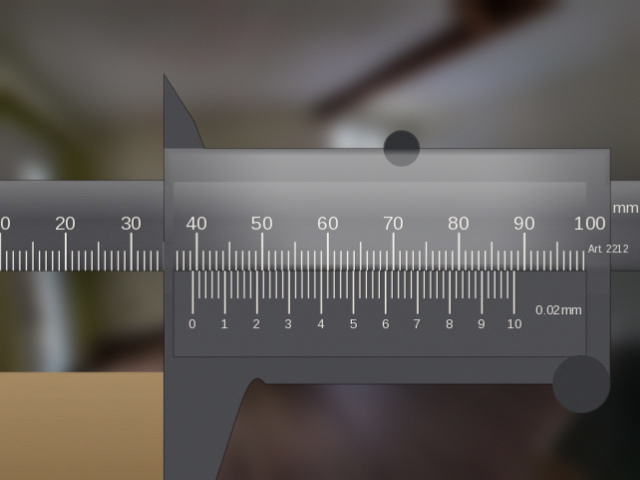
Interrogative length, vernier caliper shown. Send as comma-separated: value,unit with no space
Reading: 39.4,mm
